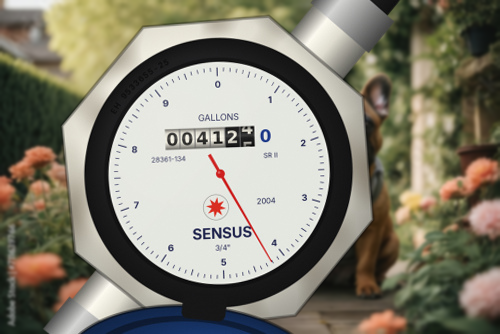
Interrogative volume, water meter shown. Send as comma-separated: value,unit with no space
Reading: 41244.2,gal
